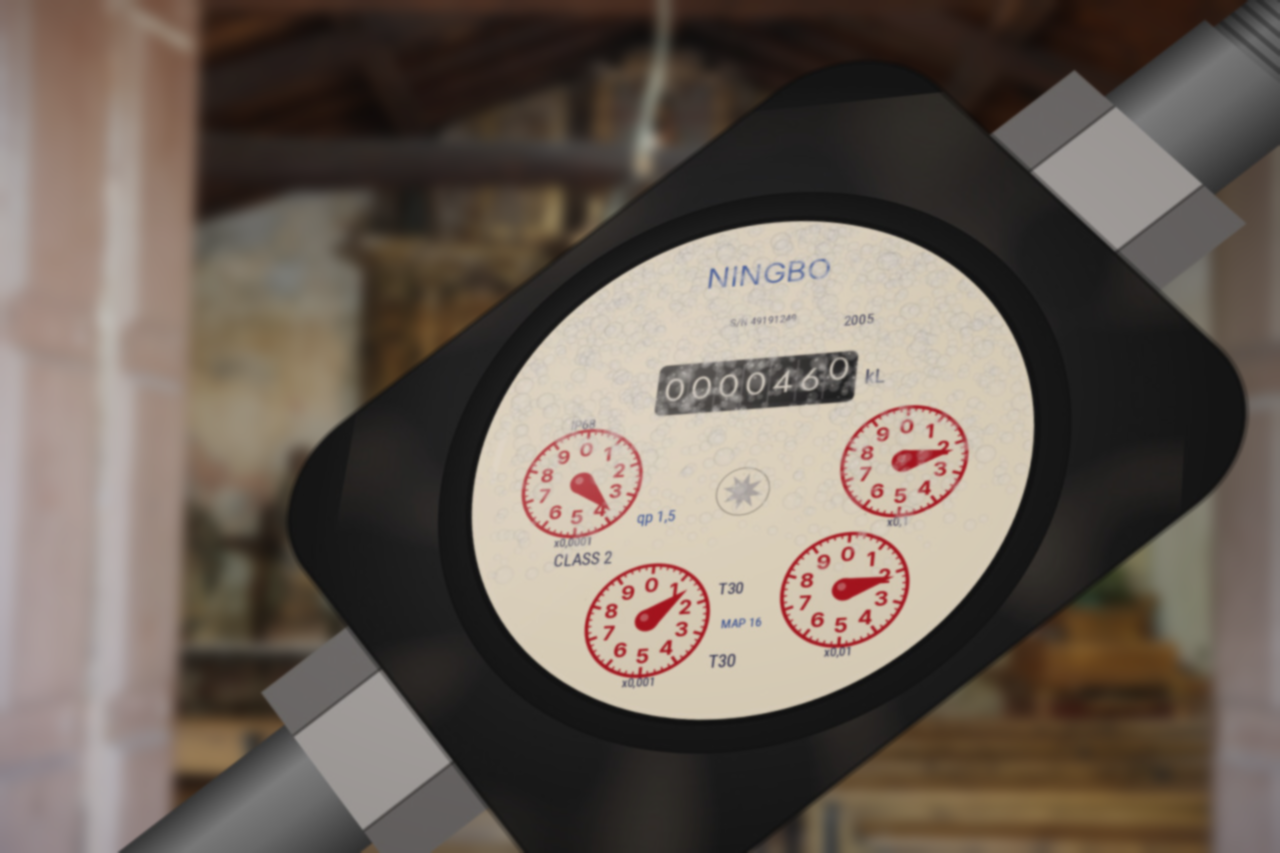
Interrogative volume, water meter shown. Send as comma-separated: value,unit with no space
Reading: 460.2213,kL
